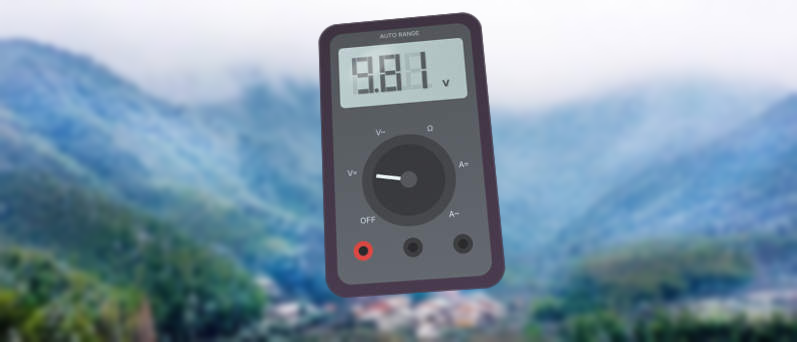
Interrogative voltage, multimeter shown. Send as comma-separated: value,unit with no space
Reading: 9.81,V
